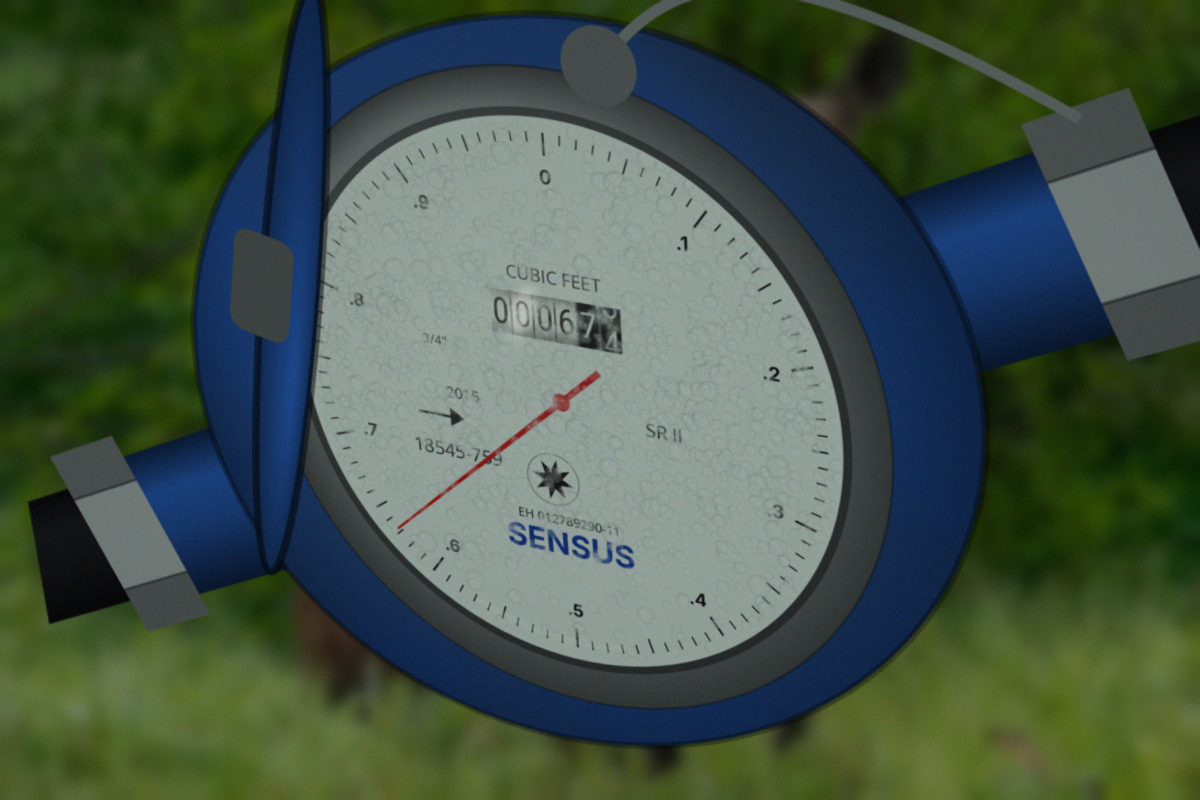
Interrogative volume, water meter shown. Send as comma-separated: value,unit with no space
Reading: 673.63,ft³
